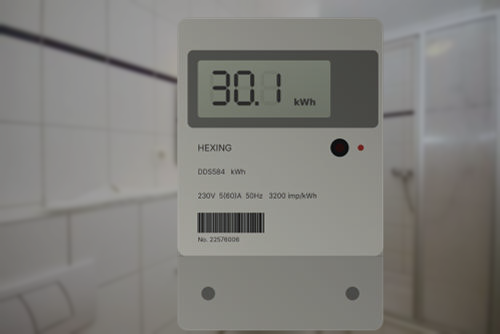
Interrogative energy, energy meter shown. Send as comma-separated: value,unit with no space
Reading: 30.1,kWh
